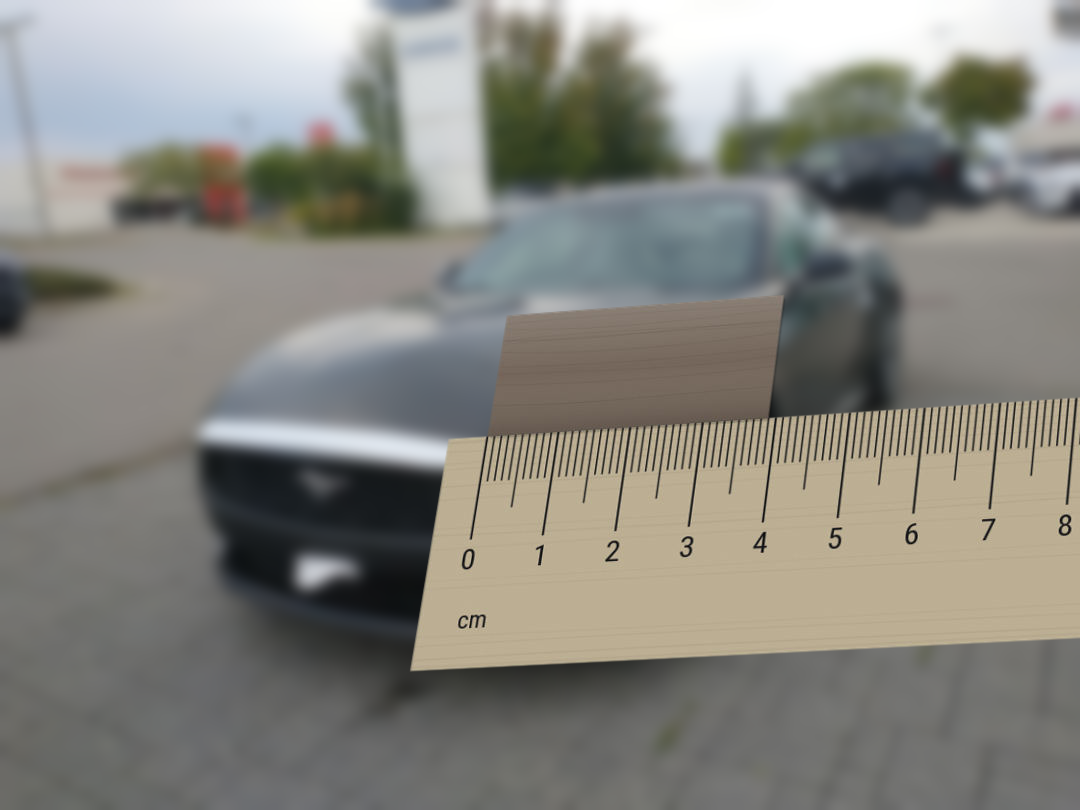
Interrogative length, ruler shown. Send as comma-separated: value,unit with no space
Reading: 3.9,cm
